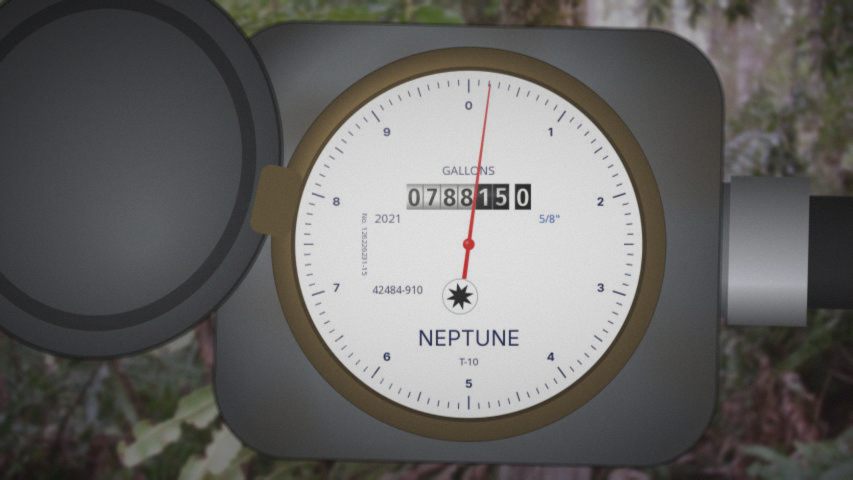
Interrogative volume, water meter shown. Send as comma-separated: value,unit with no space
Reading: 788150.2,gal
